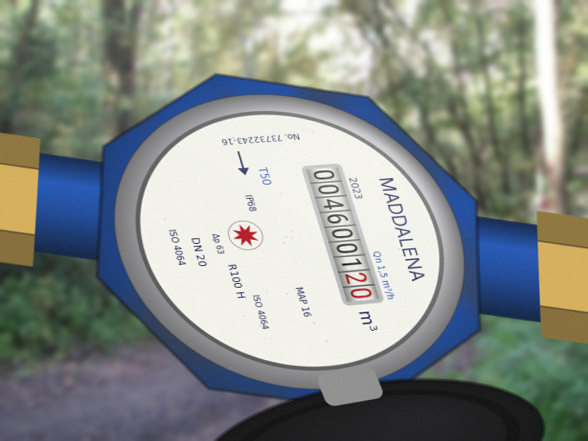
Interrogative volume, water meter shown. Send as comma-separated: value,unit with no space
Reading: 46001.20,m³
